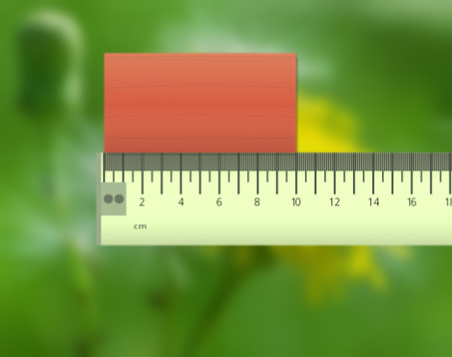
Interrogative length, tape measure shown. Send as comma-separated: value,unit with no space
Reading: 10,cm
